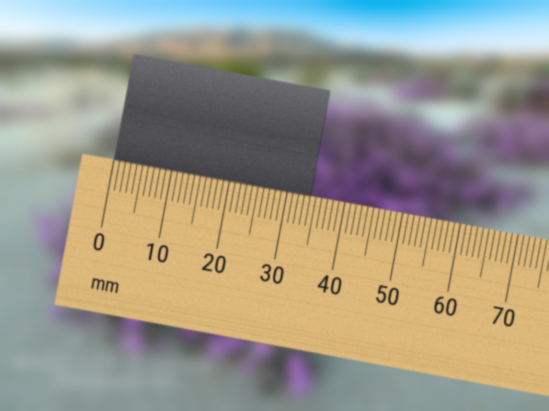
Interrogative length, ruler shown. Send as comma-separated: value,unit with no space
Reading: 34,mm
